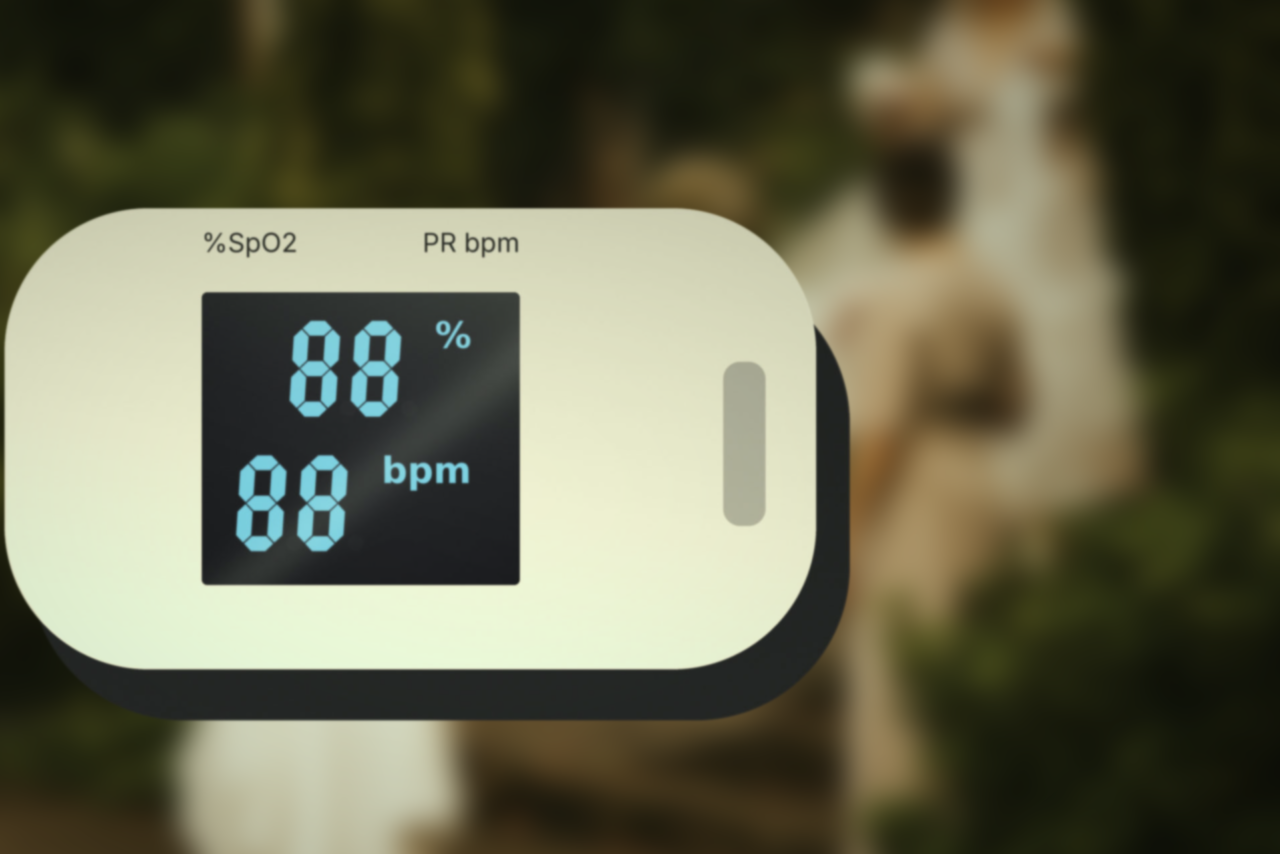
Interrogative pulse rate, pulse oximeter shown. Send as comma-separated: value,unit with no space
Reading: 88,bpm
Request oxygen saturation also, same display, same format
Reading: 88,%
